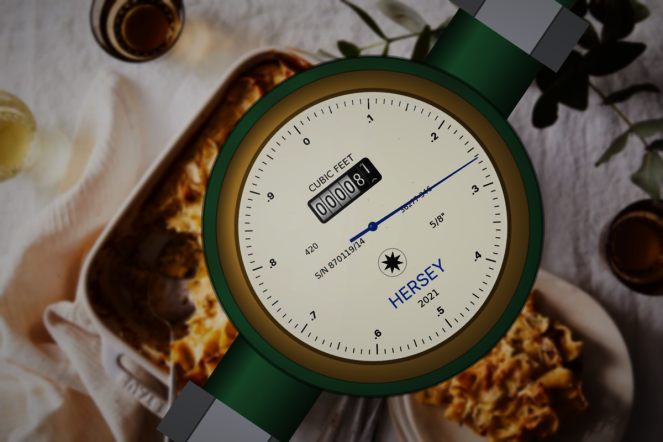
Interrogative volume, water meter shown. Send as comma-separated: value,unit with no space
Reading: 81.26,ft³
